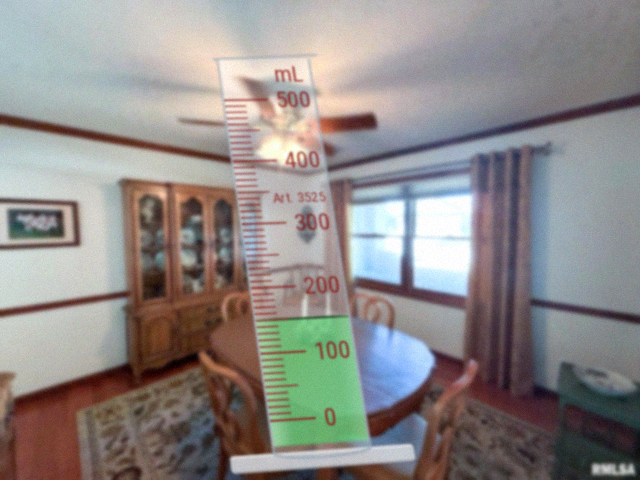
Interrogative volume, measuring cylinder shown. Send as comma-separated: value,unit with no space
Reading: 150,mL
